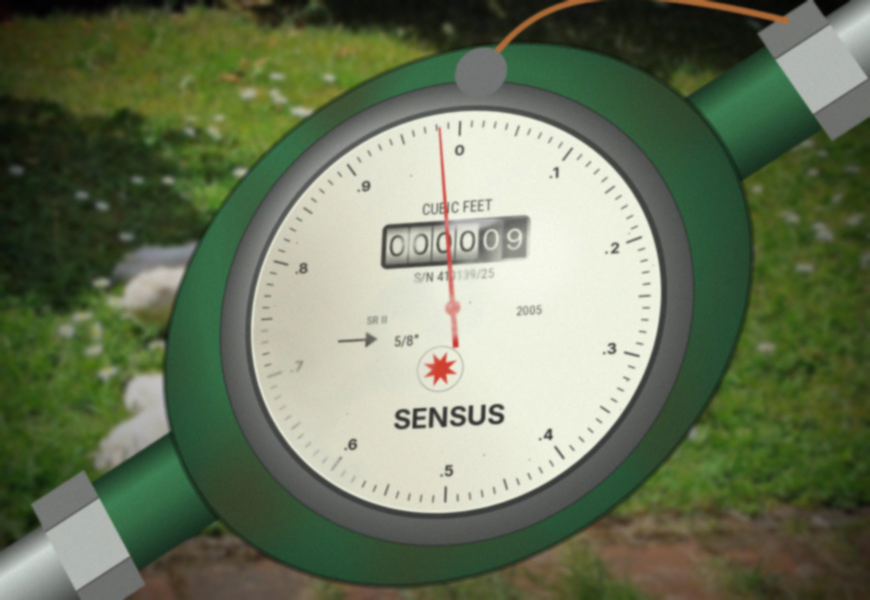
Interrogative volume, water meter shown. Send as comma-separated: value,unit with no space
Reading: 8.98,ft³
